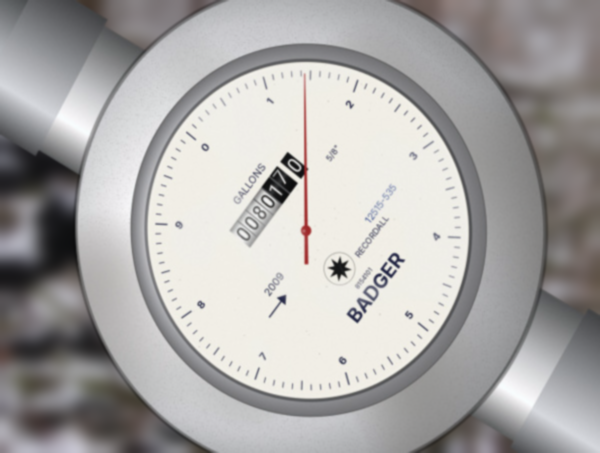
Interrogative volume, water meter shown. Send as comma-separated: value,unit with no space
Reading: 80171.4,gal
